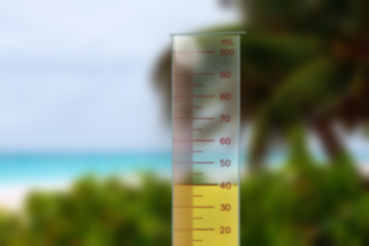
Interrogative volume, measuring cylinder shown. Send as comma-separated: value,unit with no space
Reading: 40,mL
